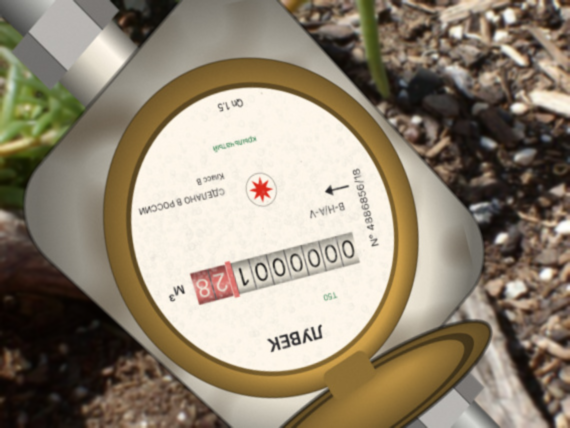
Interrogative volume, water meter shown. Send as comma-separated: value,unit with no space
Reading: 1.28,m³
